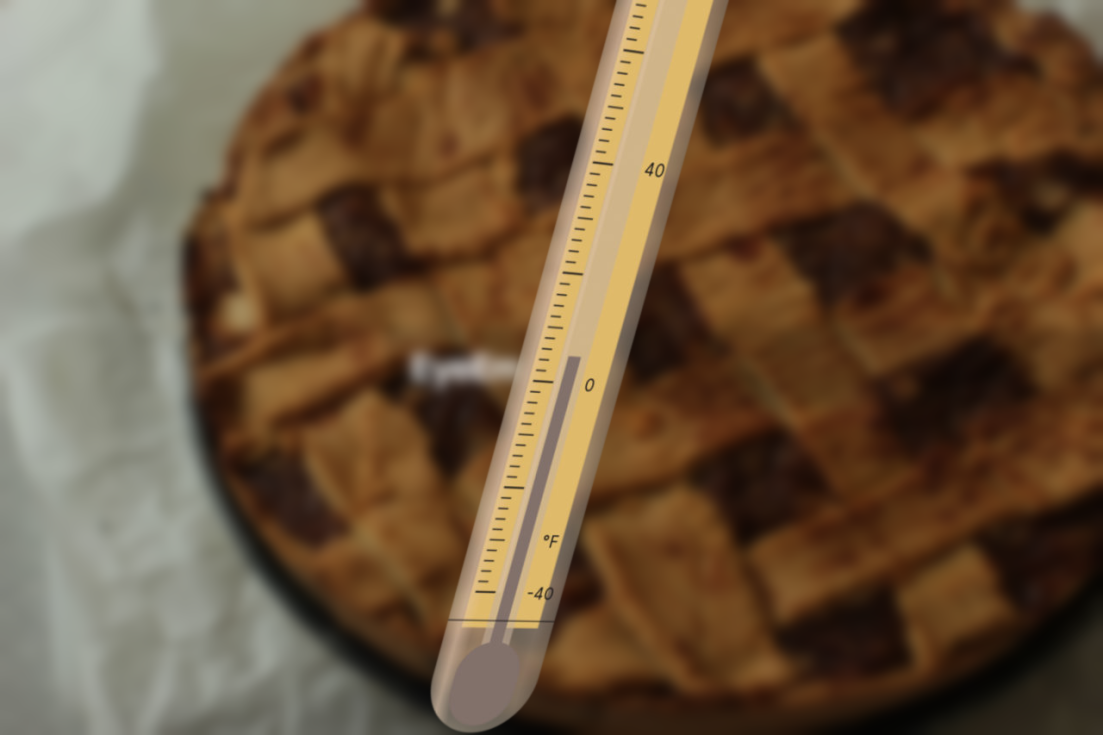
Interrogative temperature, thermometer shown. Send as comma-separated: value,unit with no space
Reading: 5,°F
